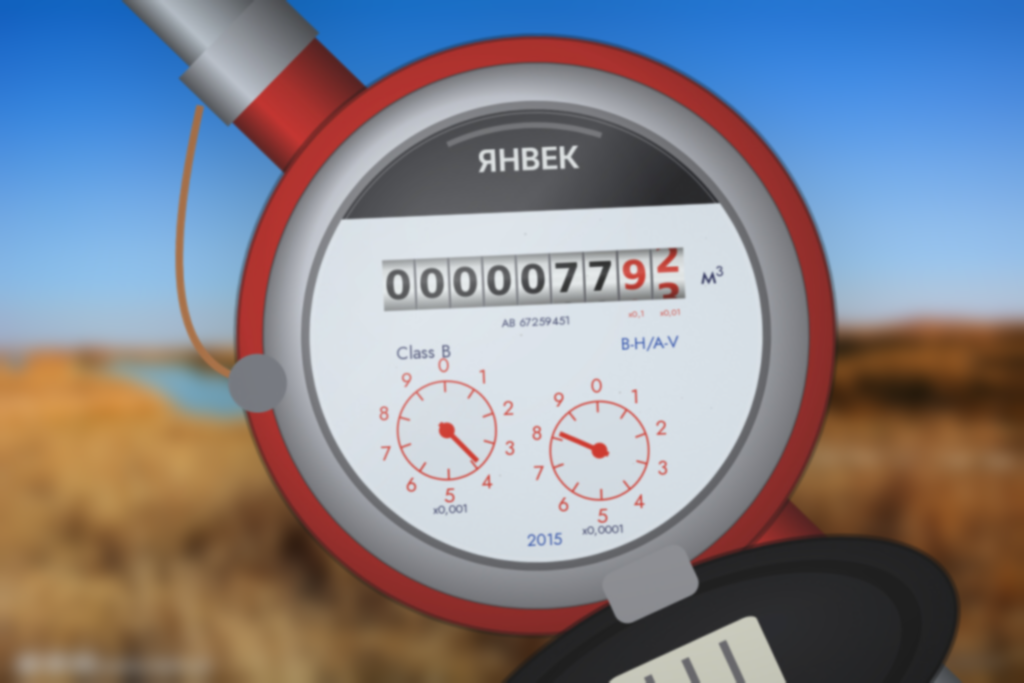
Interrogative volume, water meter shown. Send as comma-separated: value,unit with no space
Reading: 77.9238,m³
